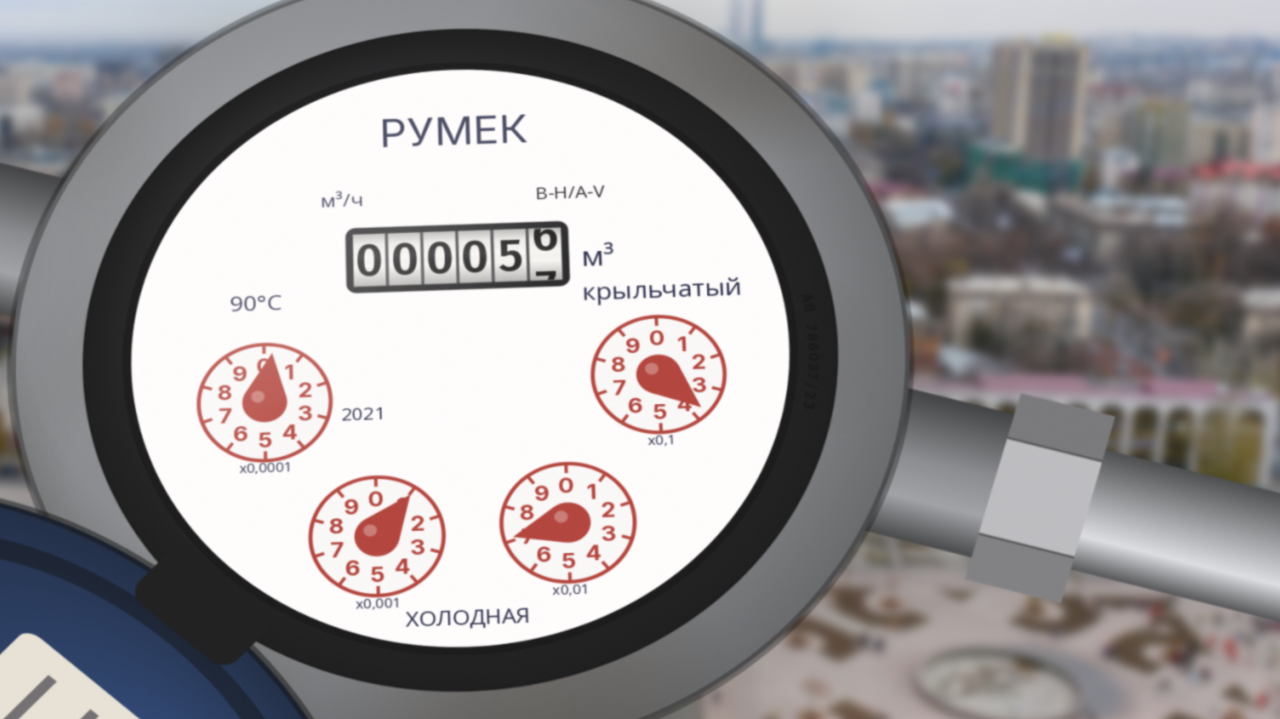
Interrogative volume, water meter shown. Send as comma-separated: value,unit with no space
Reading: 56.3710,m³
